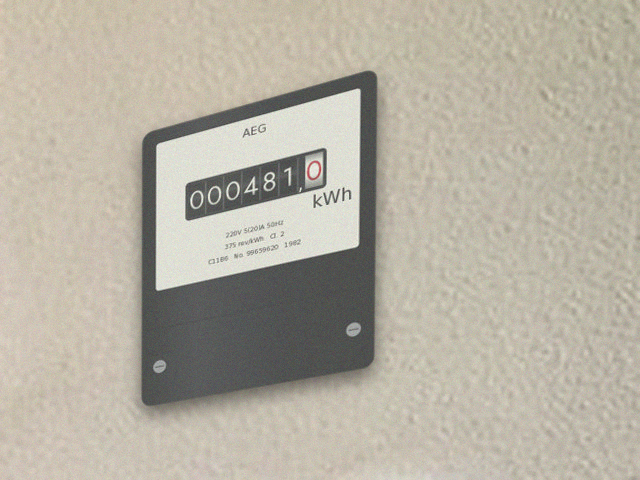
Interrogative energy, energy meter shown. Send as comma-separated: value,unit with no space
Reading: 481.0,kWh
